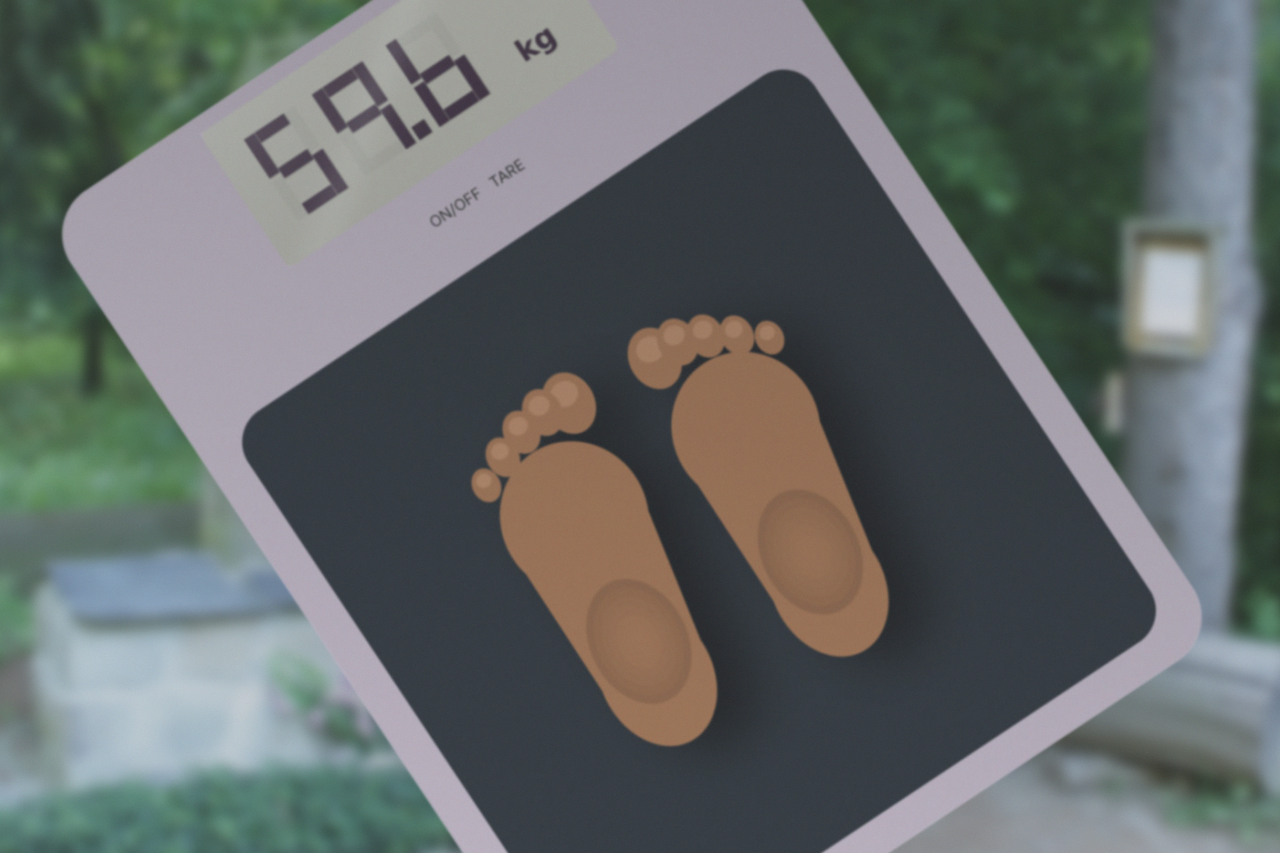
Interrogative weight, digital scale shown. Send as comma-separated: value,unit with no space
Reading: 59.6,kg
